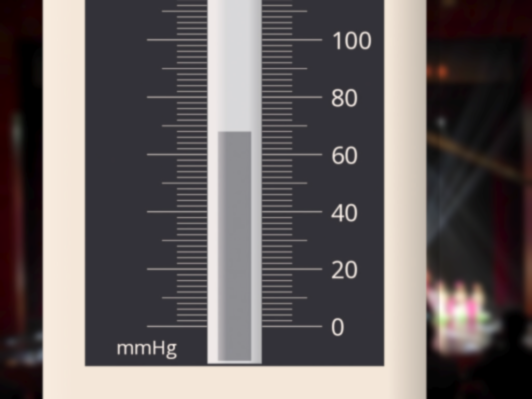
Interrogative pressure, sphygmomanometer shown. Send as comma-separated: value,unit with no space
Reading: 68,mmHg
